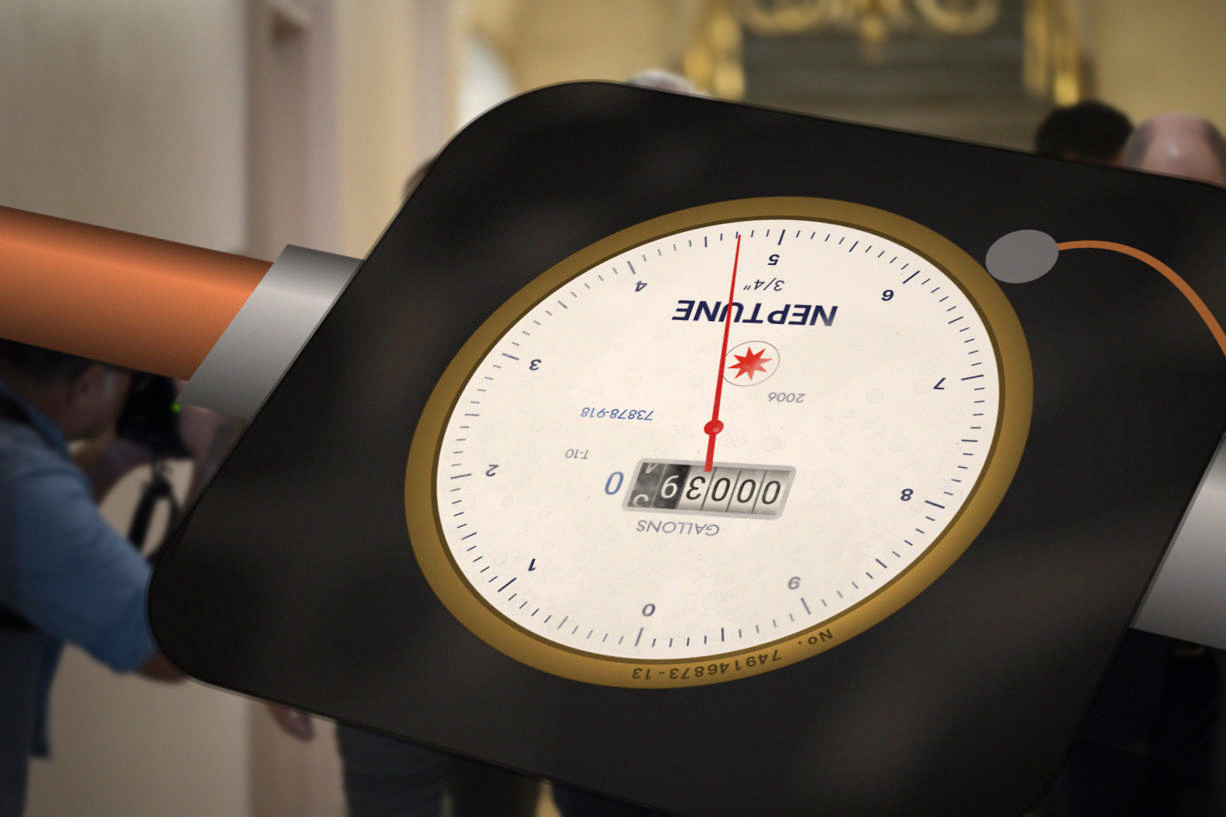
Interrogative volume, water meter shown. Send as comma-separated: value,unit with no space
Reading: 3934.7,gal
